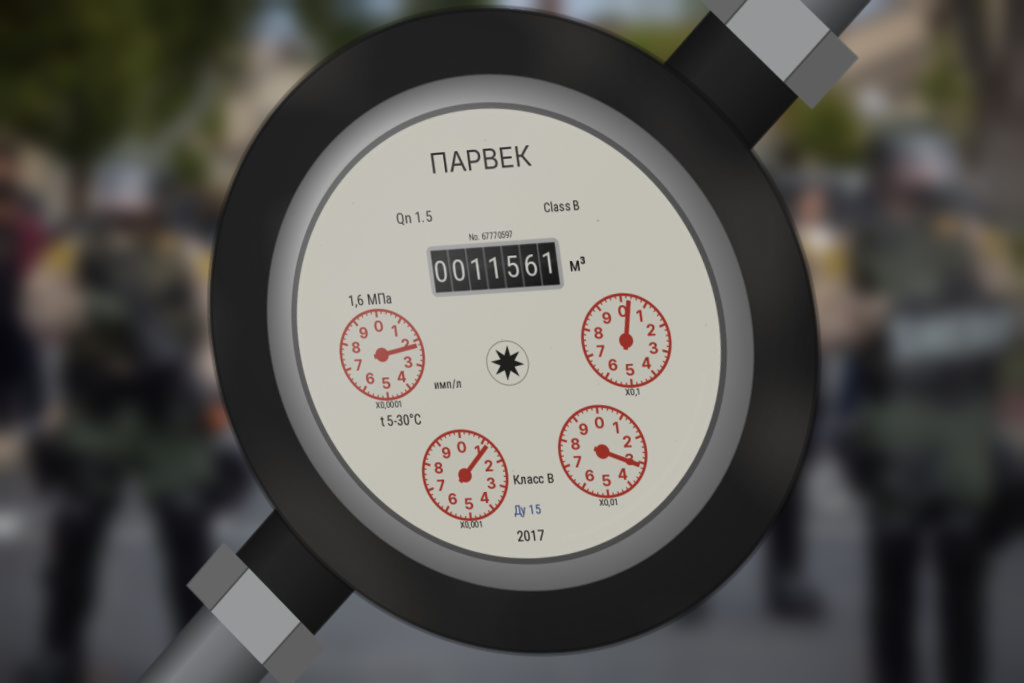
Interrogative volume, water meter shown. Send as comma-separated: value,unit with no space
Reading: 11561.0312,m³
